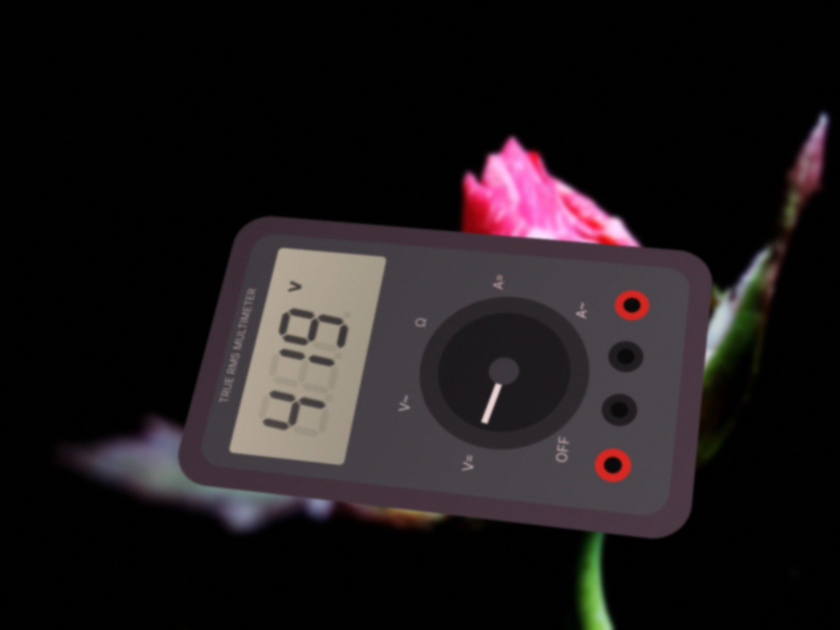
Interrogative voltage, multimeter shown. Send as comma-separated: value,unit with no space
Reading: 419,V
